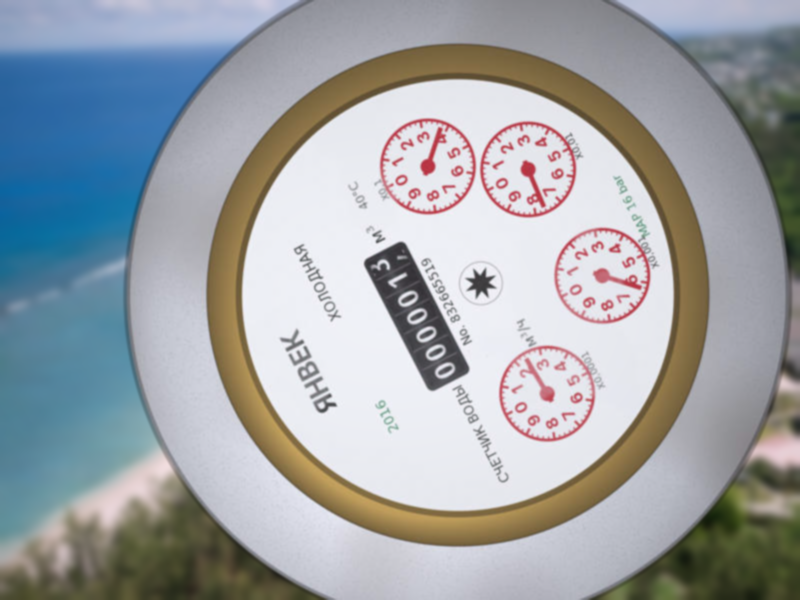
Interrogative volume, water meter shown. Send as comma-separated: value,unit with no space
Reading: 13.3762,m³
